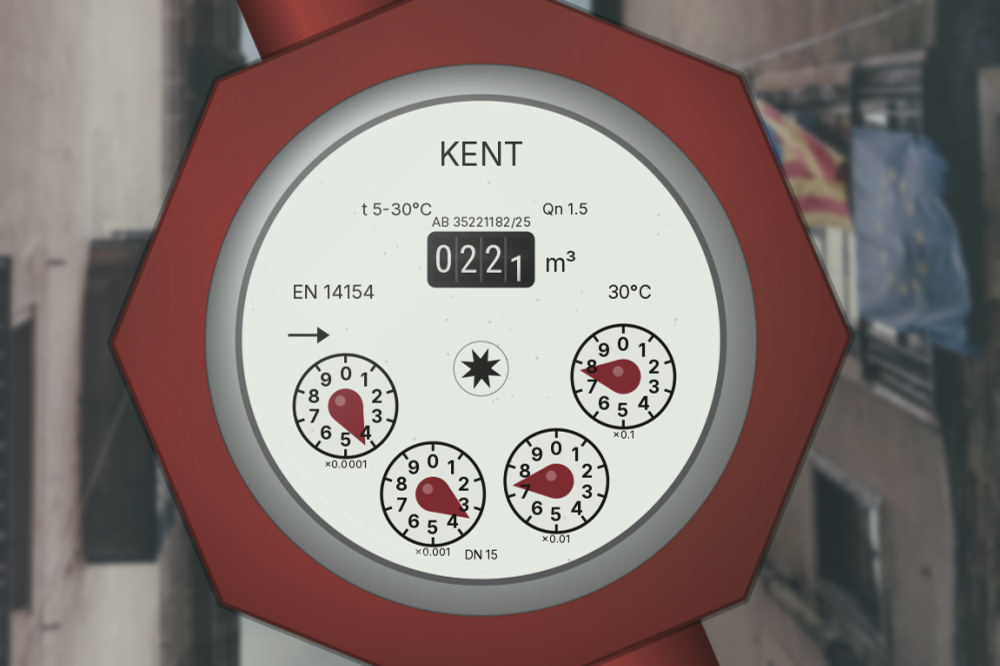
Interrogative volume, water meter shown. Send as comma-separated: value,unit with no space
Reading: 220.7734,m³
